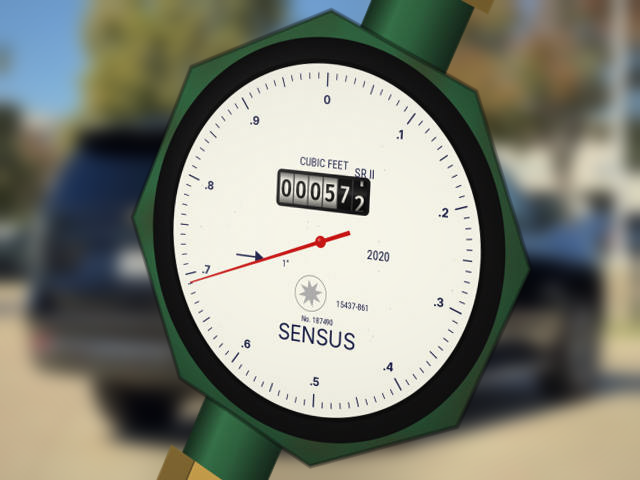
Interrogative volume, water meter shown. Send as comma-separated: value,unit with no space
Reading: 571.69,ft³
